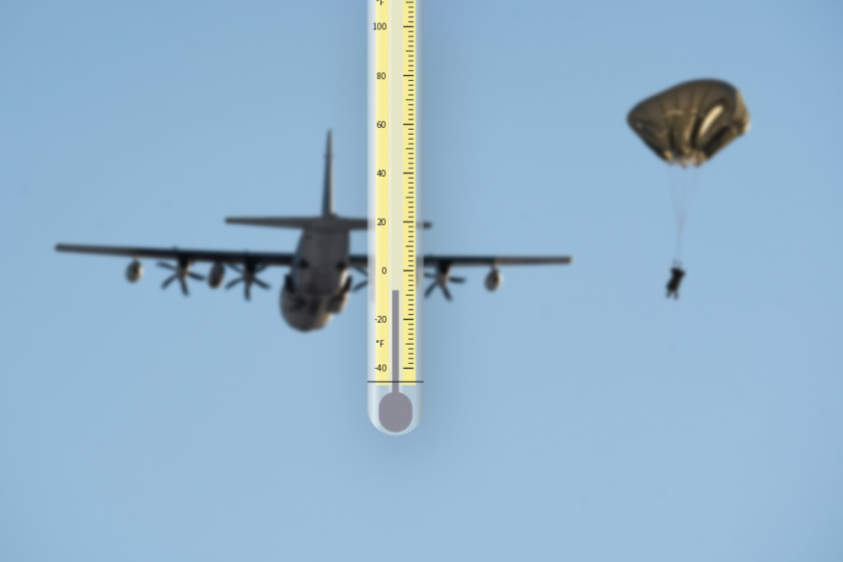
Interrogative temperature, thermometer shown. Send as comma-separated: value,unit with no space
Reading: -8,°F
